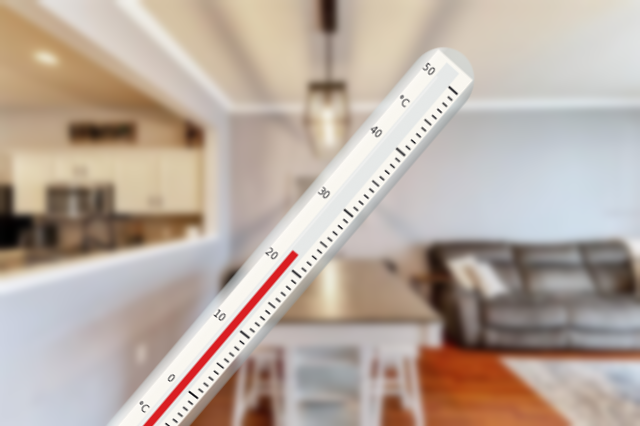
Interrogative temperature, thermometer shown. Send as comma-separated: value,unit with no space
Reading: 22,°C
